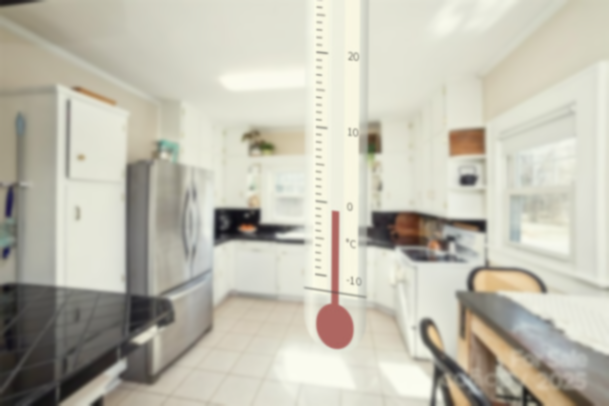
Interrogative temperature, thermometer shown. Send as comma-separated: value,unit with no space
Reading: -1,°C
